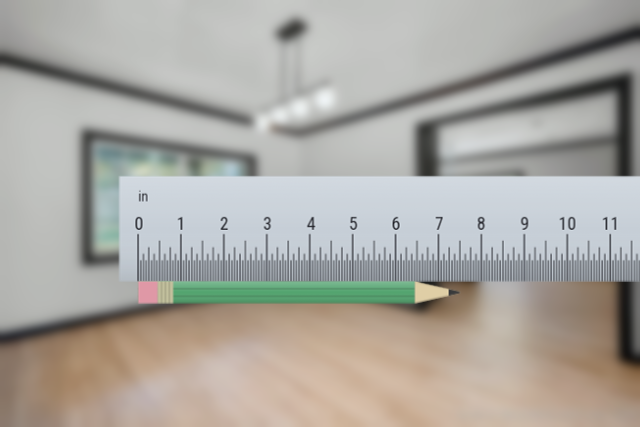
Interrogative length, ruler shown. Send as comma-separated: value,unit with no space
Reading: 7.5,in
